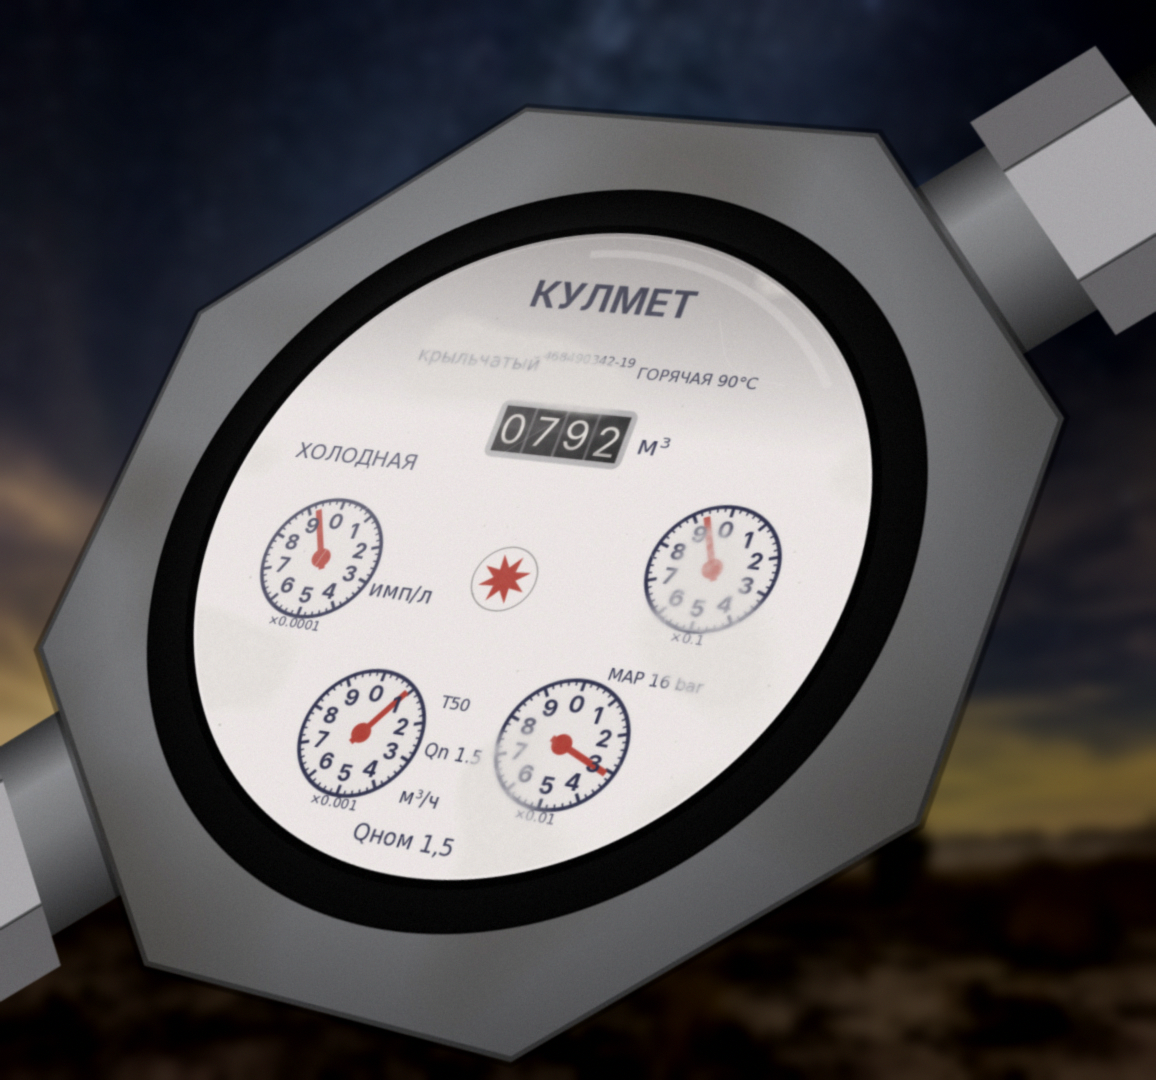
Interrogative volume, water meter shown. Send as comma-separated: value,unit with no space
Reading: 791.9309,m³
